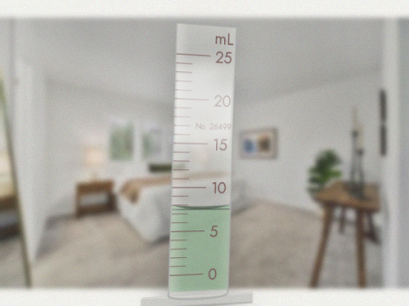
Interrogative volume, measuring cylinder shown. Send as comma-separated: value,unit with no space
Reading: 7.5,mL
